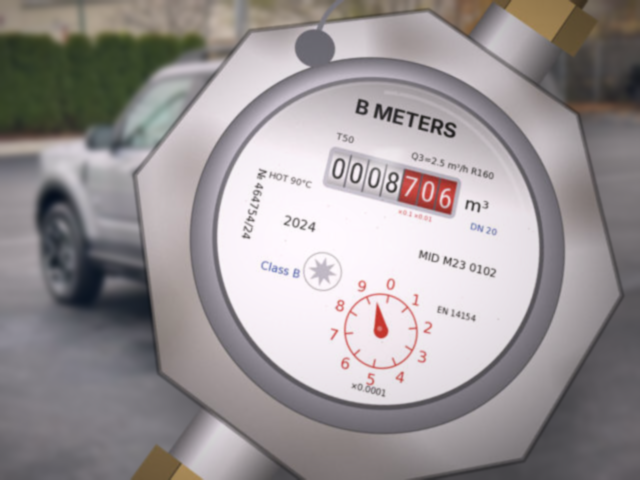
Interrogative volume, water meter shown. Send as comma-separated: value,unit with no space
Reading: 8.7059,m³
